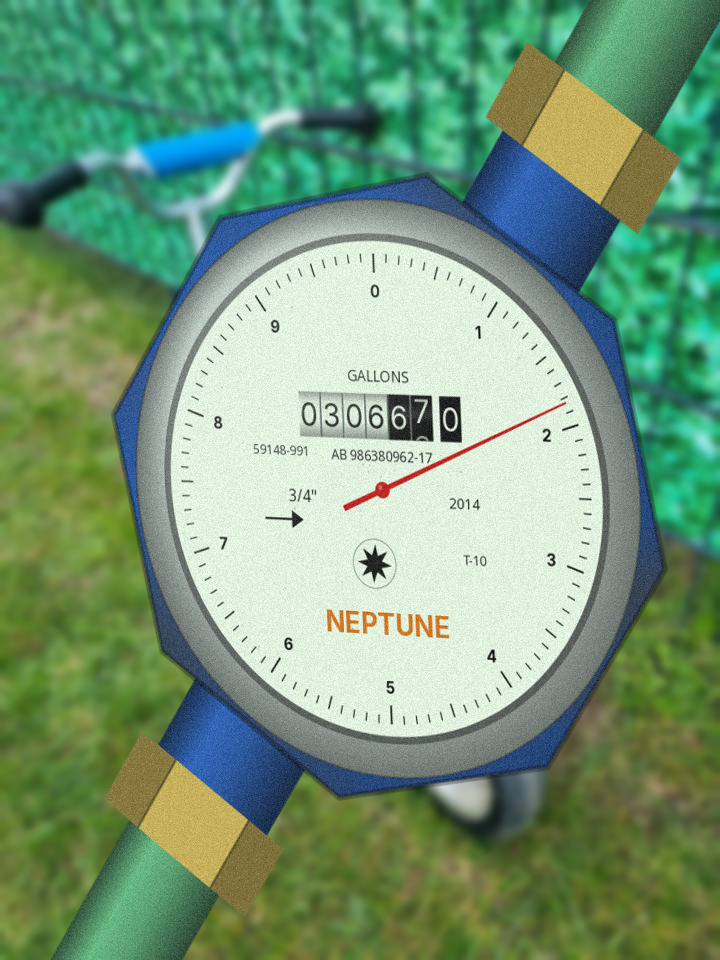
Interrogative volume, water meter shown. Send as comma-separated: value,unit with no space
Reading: 306671.8,gal
